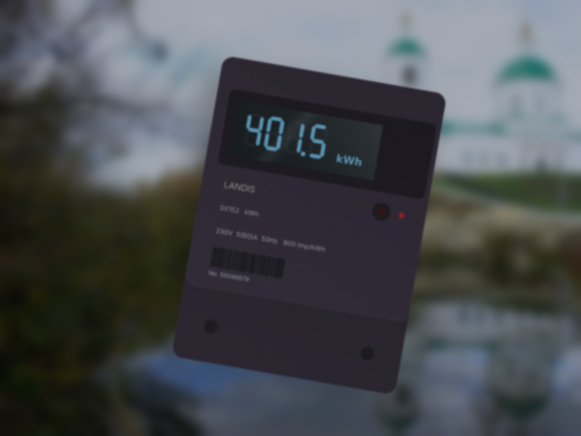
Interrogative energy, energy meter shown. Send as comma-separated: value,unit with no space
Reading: 401.5,kWh
